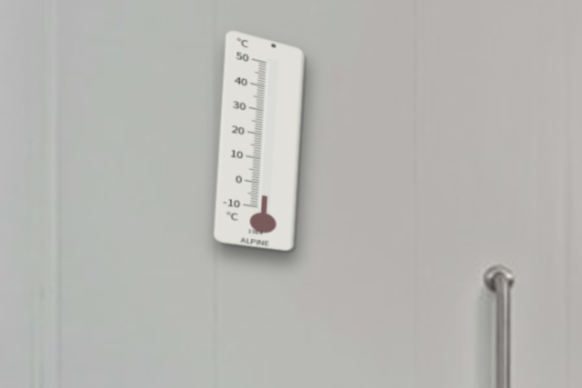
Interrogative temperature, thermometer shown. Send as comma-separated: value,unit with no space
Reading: -5,°C
